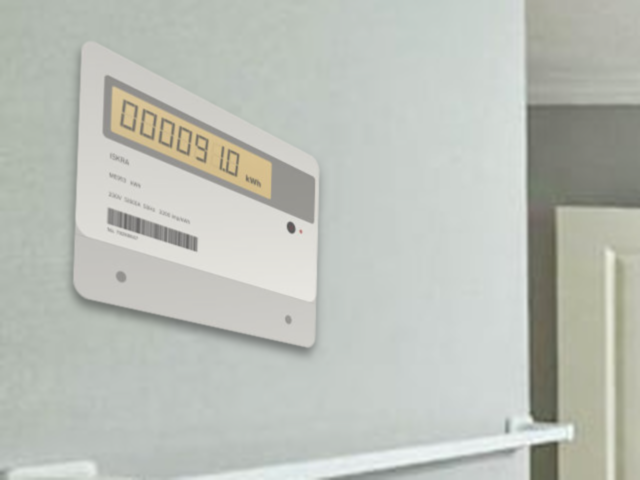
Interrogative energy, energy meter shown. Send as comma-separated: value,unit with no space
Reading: 91.0,kWh
